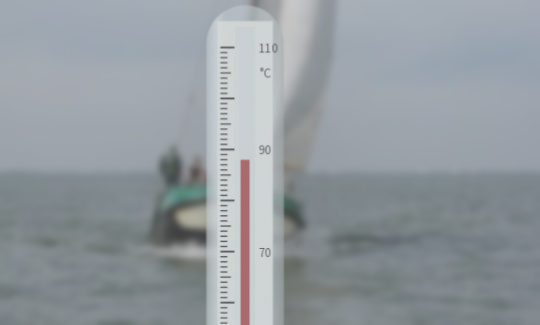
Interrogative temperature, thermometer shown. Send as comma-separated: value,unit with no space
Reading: 88,°C
